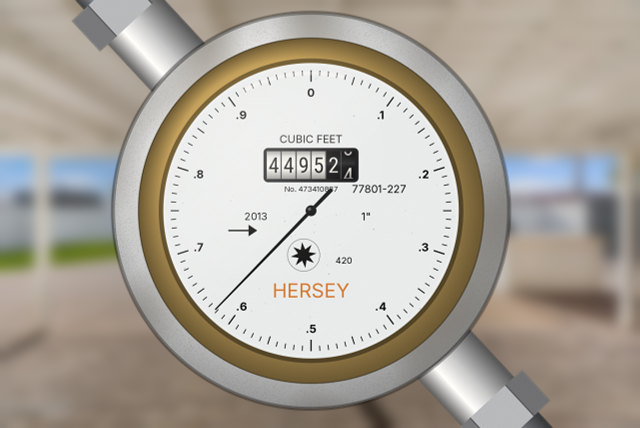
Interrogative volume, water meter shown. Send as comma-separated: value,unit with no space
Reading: 449523.62,ft³
